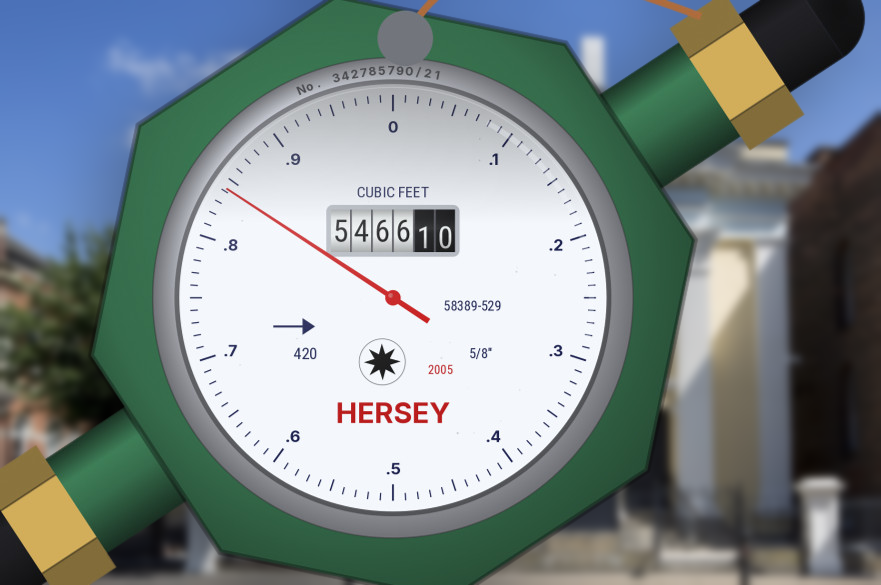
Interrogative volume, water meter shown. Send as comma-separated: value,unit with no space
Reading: 546609.84,ft³
